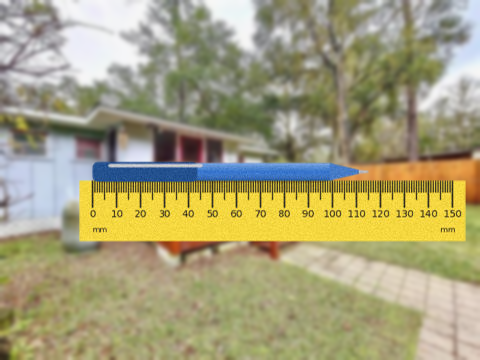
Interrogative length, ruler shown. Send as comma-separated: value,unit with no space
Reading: 115,mm
